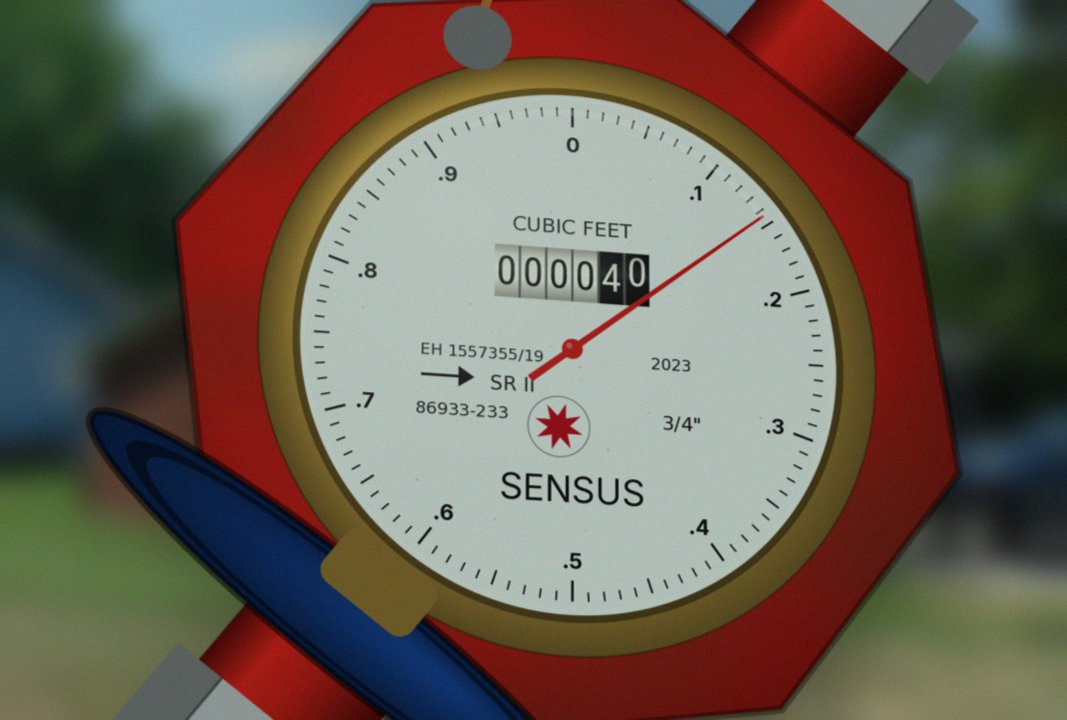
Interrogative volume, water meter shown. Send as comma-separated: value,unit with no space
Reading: 40.14,ft³
